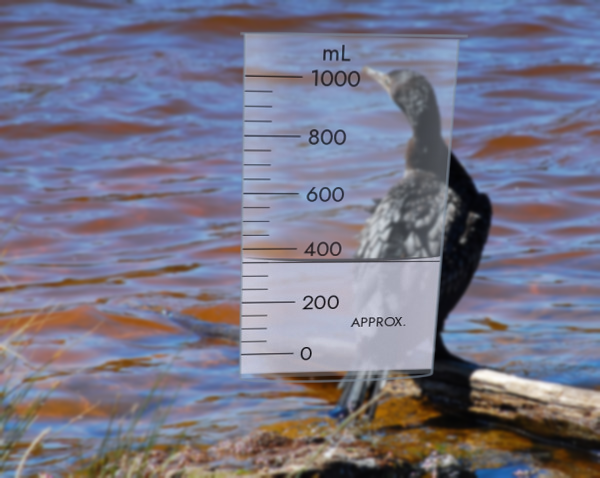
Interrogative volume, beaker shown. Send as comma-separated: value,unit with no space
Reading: 350,mL
